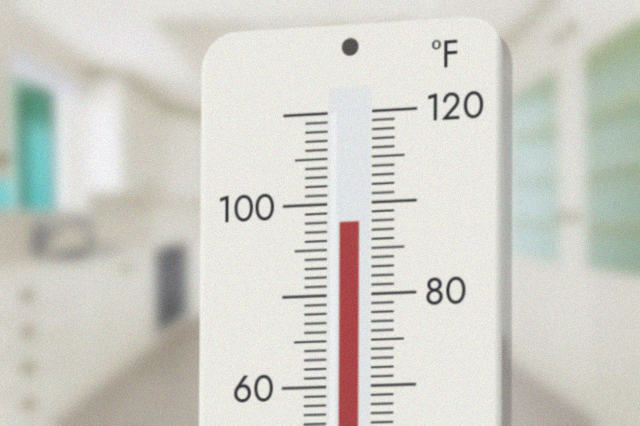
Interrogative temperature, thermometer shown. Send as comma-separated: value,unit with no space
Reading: 96,°F
